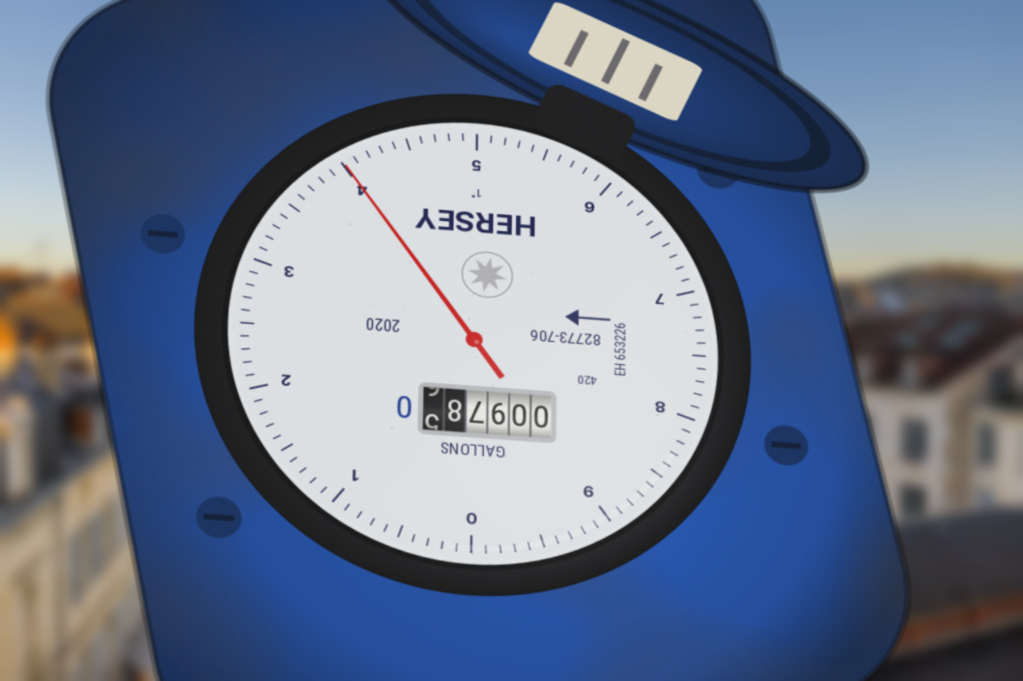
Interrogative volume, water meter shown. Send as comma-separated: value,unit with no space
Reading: 97854.0,gal
